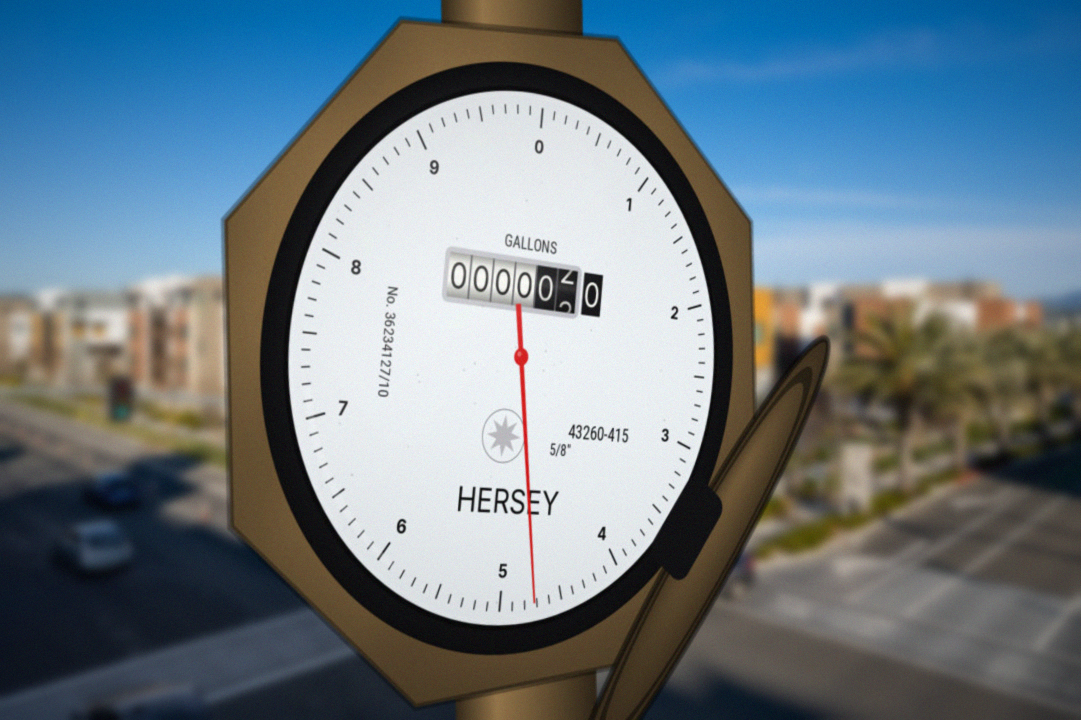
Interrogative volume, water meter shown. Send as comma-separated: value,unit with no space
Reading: 24.7,gal
